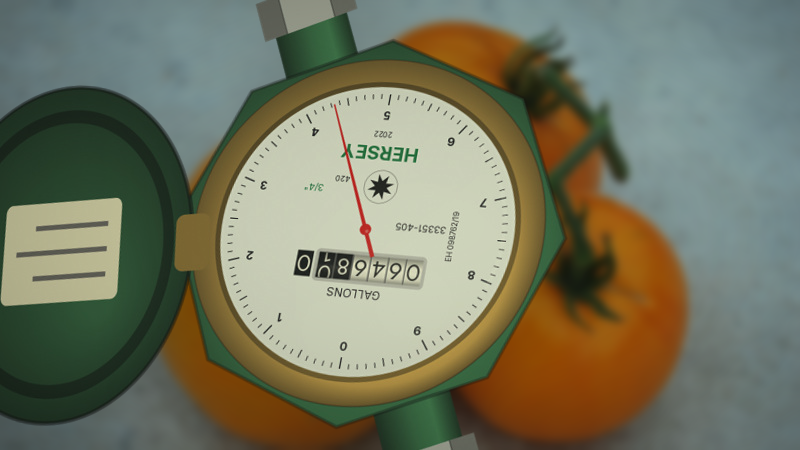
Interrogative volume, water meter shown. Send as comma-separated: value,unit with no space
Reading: 646804.3,gal
